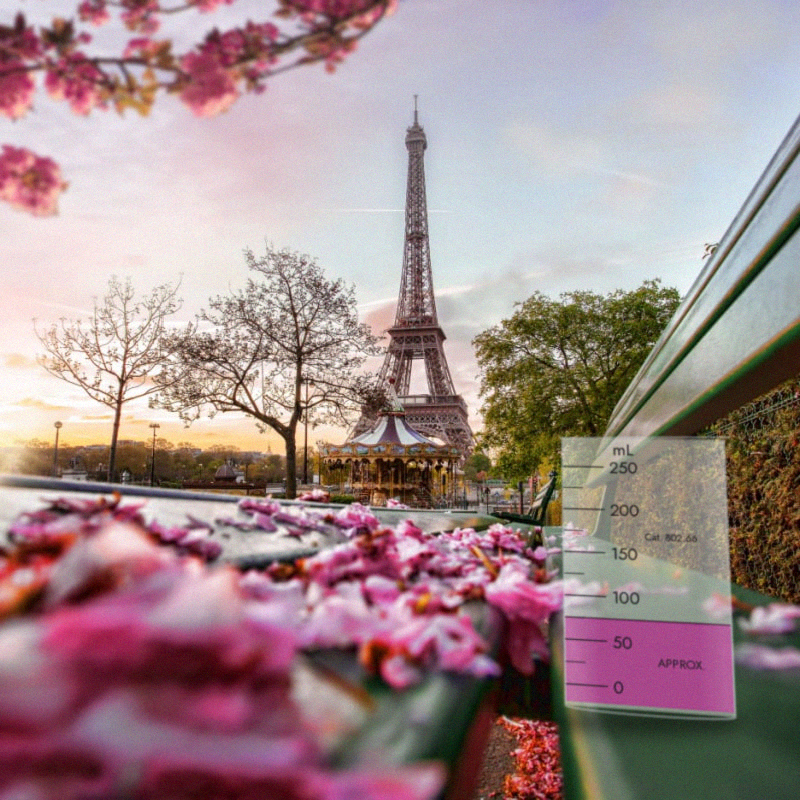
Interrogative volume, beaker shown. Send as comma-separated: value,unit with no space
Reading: 75,mL
